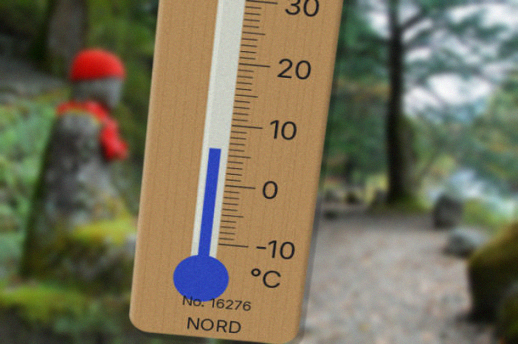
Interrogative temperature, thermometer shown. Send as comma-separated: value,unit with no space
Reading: 6,°C
